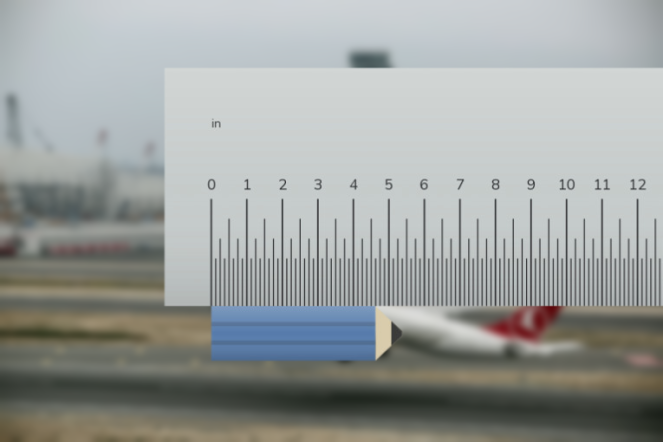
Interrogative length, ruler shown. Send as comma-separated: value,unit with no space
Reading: 5.375,in
